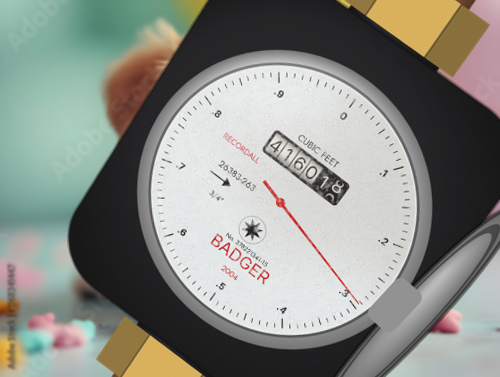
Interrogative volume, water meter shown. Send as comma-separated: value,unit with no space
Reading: 416018.29,ft³
